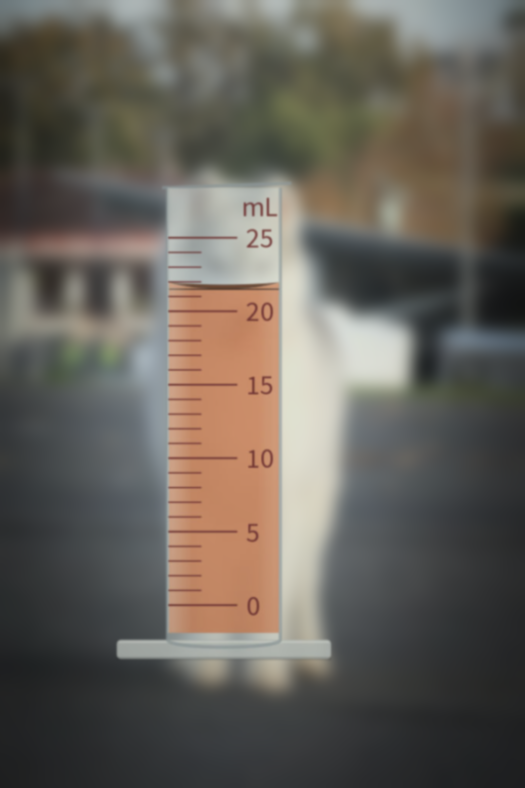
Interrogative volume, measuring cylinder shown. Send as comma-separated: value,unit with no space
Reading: 21.5,mL
